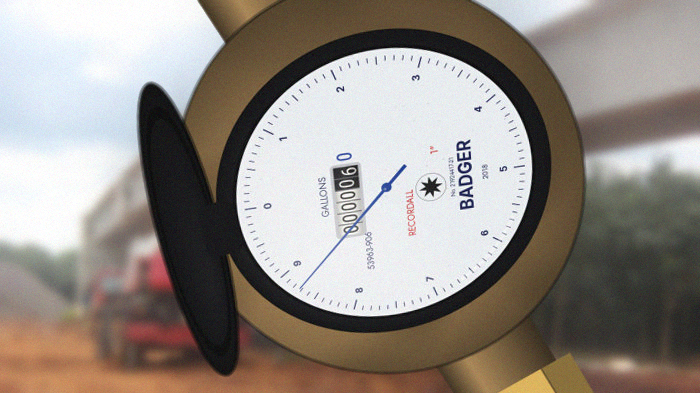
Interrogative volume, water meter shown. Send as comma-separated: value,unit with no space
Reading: 58.7,gal
